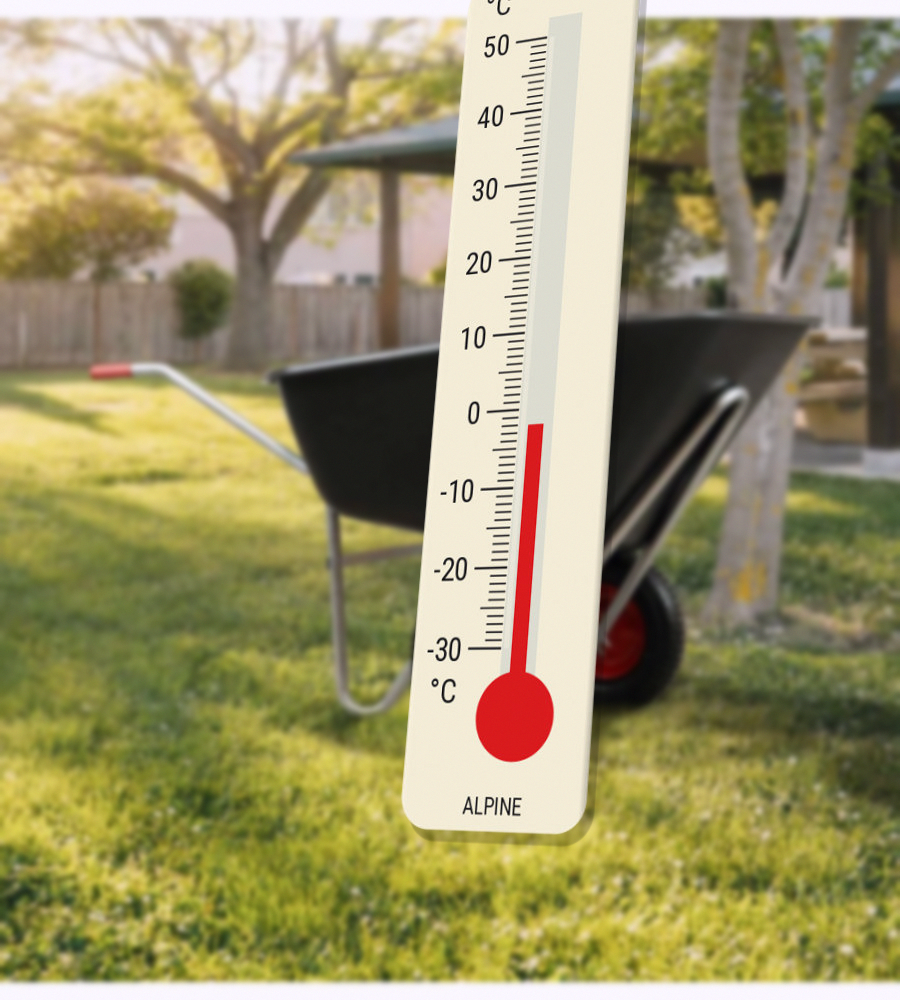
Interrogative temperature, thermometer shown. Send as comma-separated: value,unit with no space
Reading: -2,°C
